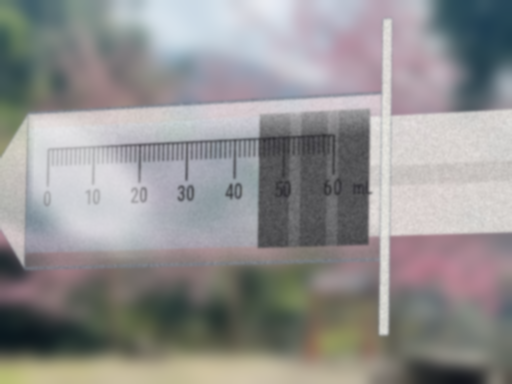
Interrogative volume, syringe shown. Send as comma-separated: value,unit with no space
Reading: 45,mL
